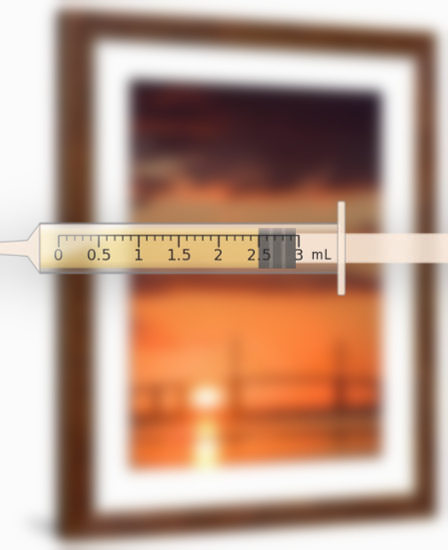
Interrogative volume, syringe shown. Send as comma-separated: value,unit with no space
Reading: 2.5,mL
